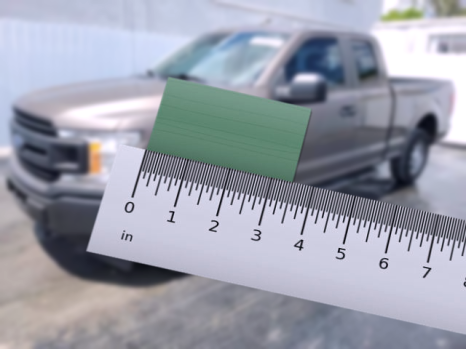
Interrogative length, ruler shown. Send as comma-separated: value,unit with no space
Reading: 3.5,in
